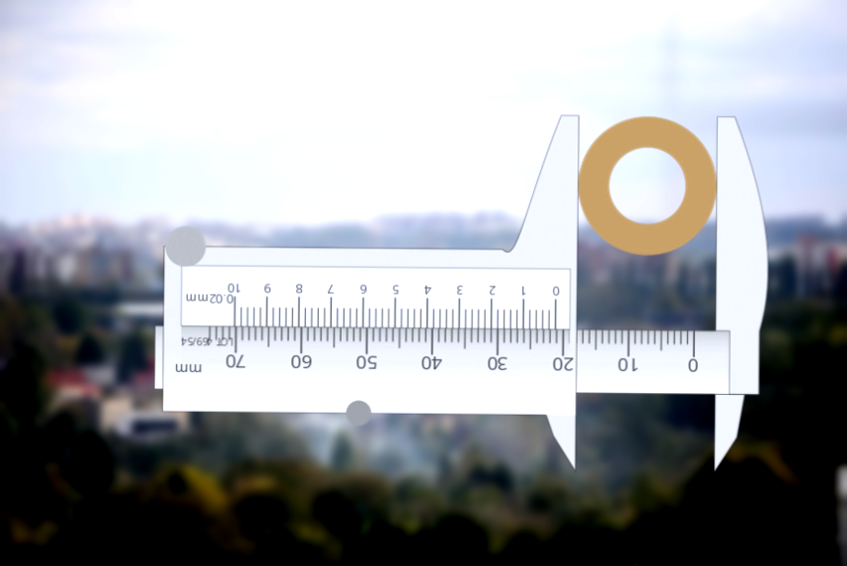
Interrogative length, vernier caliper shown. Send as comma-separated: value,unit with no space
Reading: 21.2,mm
